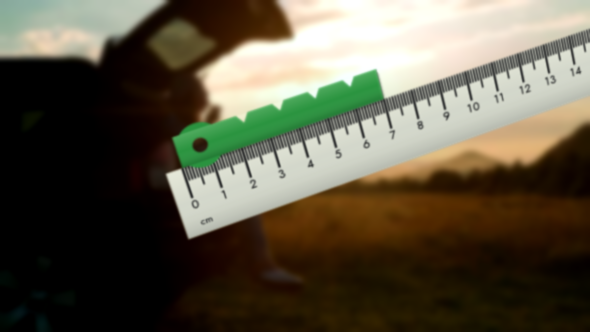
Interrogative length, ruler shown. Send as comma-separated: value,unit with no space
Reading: 7,cm
